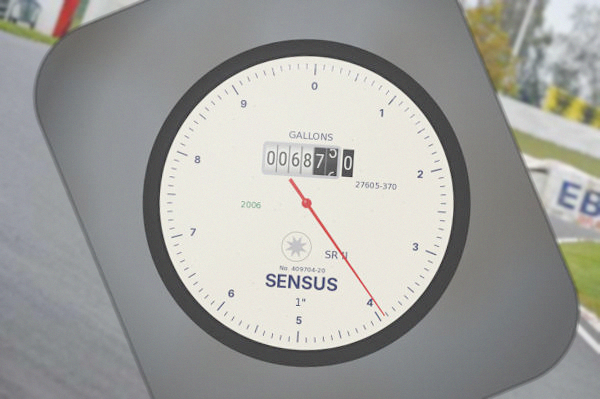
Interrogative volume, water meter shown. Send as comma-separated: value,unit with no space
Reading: 68753.9,gal
